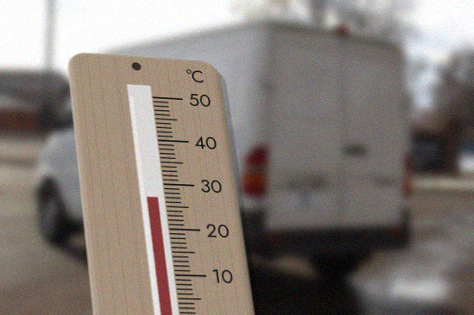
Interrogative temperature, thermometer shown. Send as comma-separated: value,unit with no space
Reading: 27,°C
